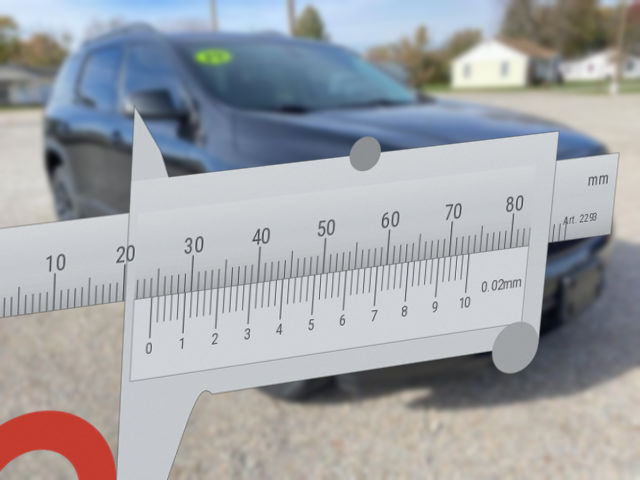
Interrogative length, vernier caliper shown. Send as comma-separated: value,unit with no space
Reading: 24.2,mm
